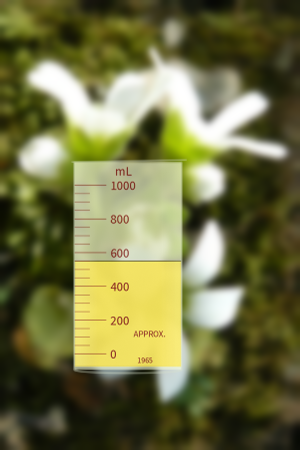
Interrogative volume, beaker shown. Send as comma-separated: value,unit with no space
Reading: 550,mL
